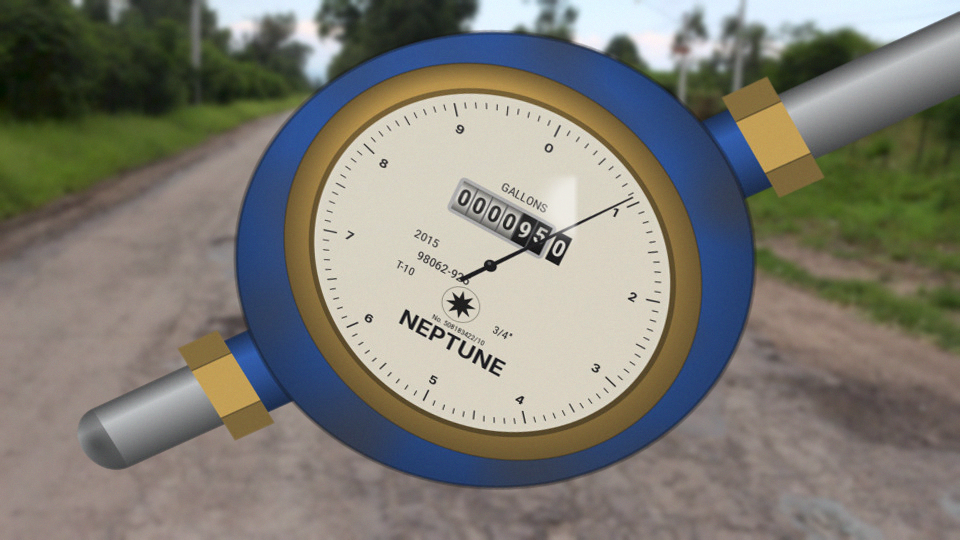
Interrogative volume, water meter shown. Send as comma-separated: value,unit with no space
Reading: 950.9,gal
